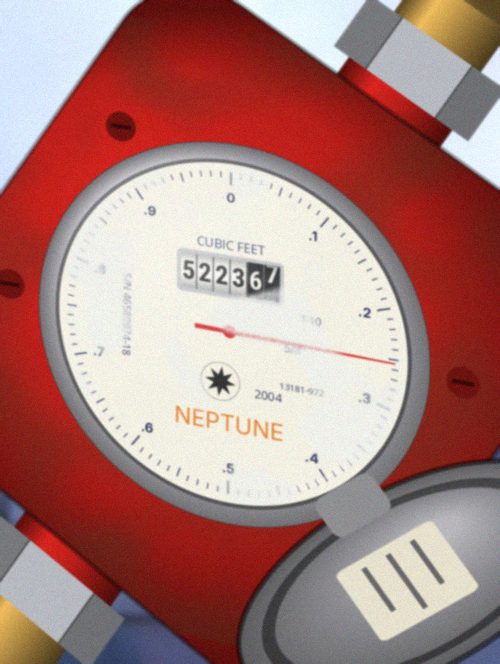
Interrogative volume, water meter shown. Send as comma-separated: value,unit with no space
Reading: 522367.25,ft³
